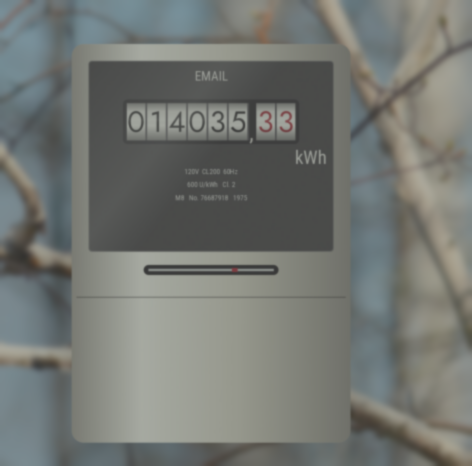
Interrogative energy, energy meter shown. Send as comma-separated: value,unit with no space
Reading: 14035.33,kWh
